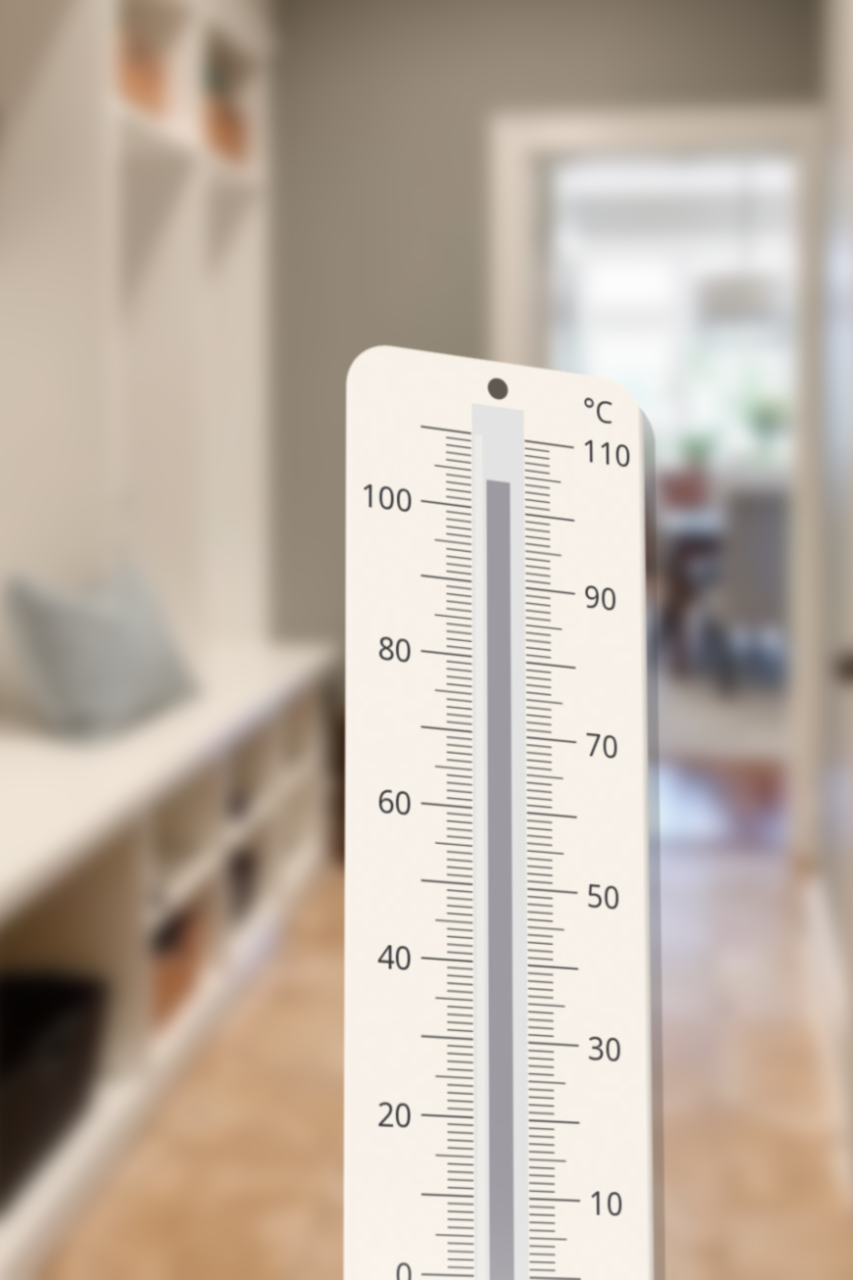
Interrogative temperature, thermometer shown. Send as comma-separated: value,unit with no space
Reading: 104,°C
